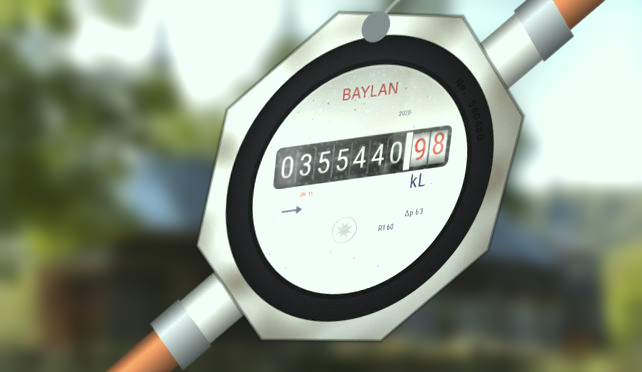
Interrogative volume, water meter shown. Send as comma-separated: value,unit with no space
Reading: 355440.98,kL
